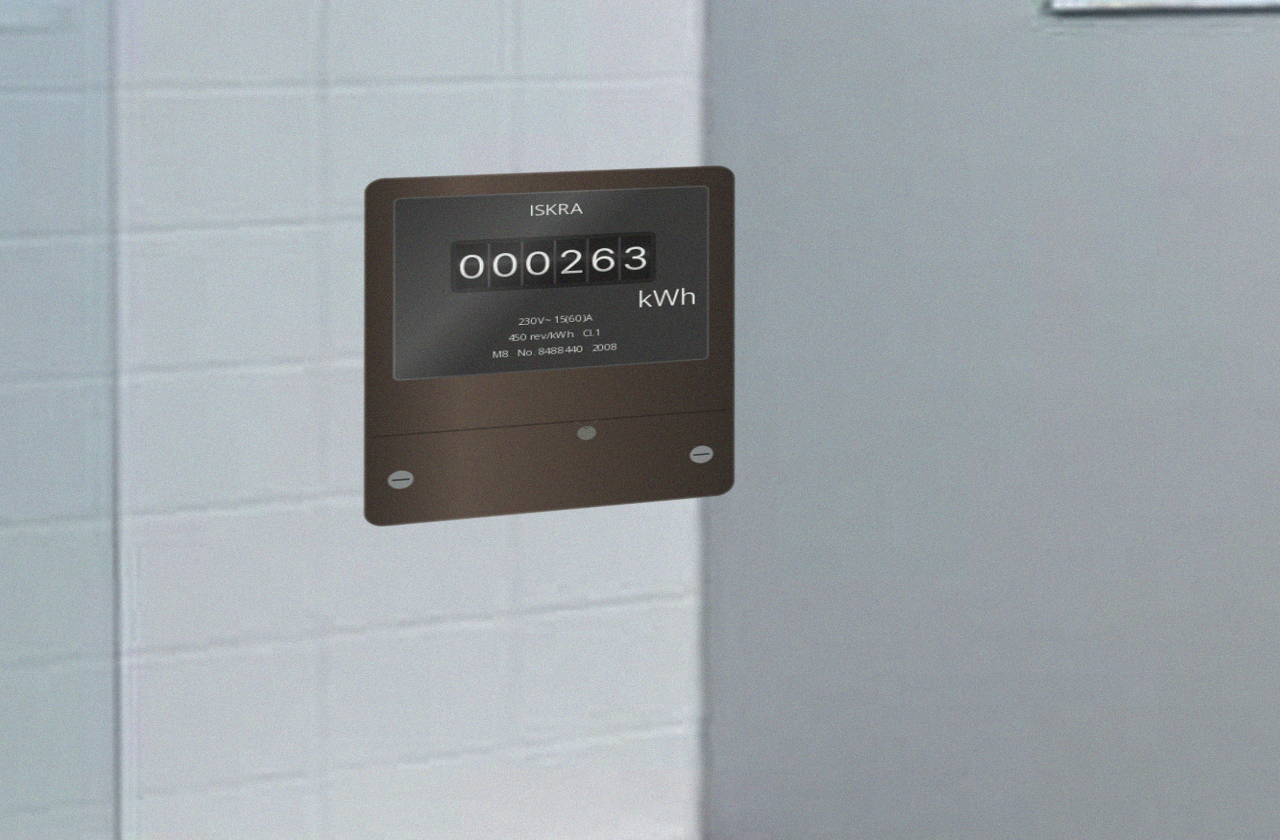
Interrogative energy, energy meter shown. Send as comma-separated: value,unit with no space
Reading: 263,kWh
